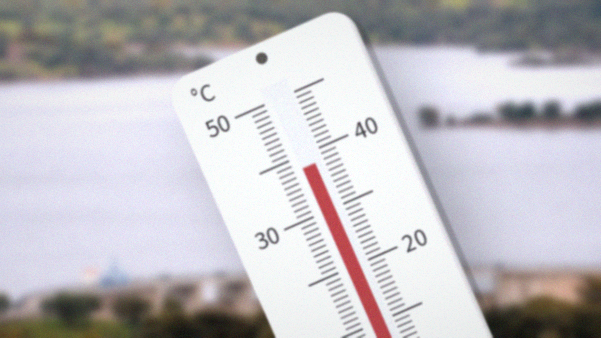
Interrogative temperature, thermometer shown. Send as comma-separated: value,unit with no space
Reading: 38,°C
